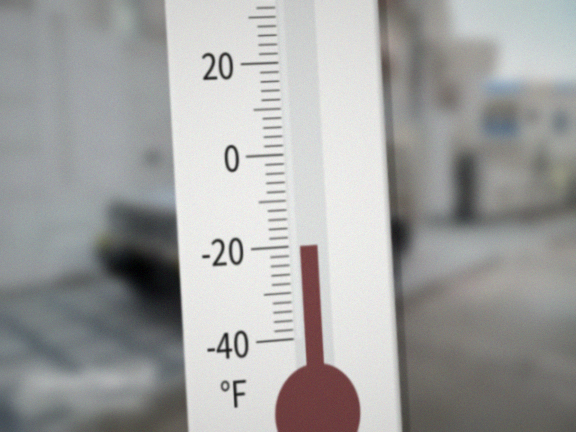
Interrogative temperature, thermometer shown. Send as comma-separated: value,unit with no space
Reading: -20,°F
